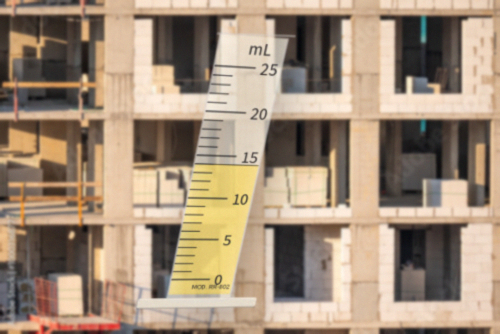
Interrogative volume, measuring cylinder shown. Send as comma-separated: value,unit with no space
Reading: 14,mL
